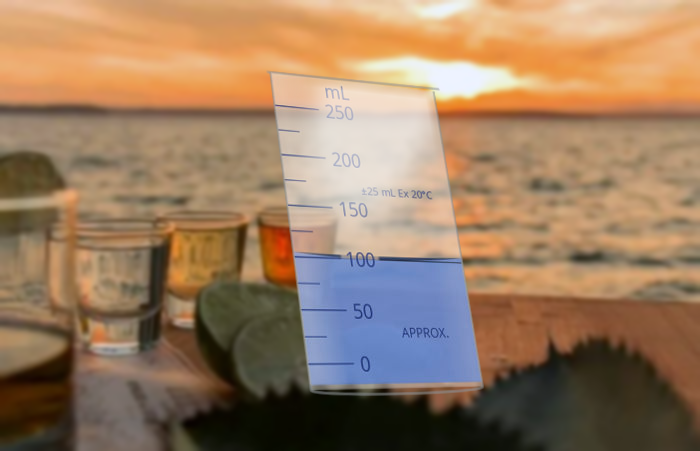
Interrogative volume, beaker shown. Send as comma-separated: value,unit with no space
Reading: 100,mL
